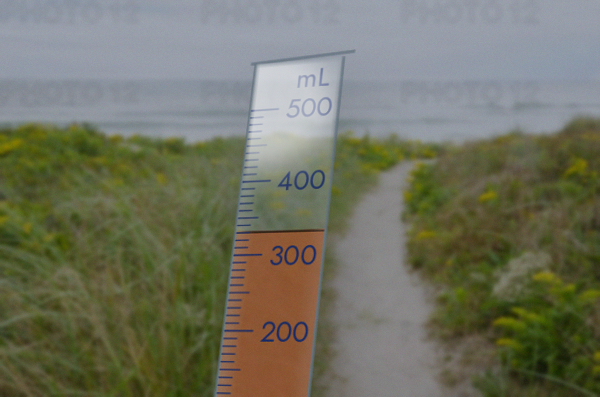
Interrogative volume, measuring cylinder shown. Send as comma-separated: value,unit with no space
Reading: 330,mL
